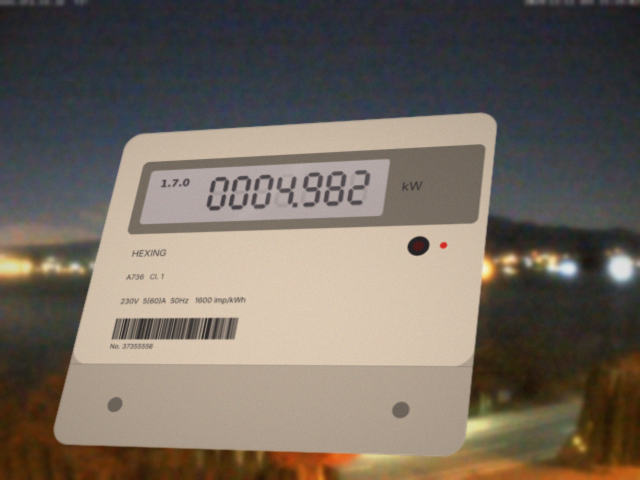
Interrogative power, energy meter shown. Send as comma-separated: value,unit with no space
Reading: 4.982,kW
